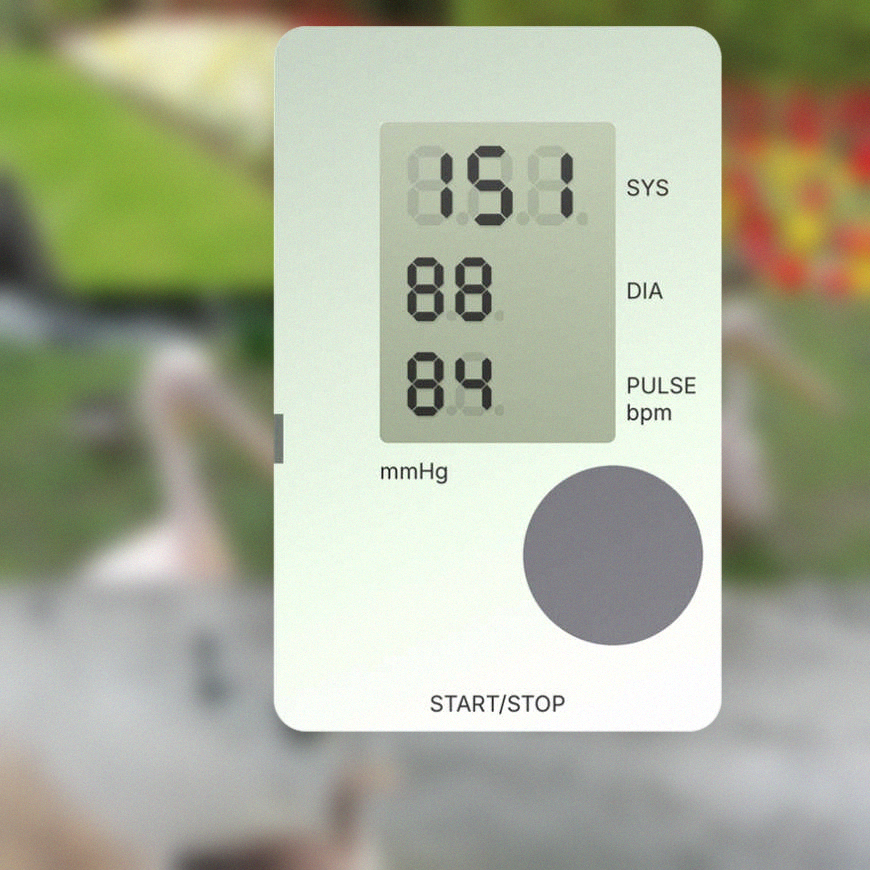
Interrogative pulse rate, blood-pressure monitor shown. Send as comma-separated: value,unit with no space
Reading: 84,bpm
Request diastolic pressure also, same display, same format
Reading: 88,mmHg
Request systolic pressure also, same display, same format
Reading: 151,mmHg
